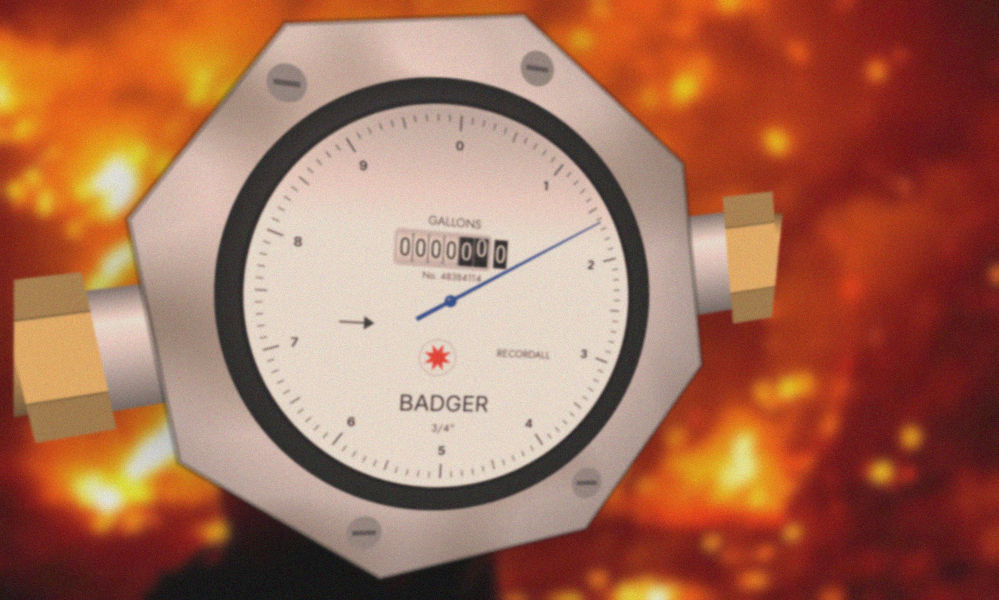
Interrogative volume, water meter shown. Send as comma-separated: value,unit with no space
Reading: 1.6,gal
